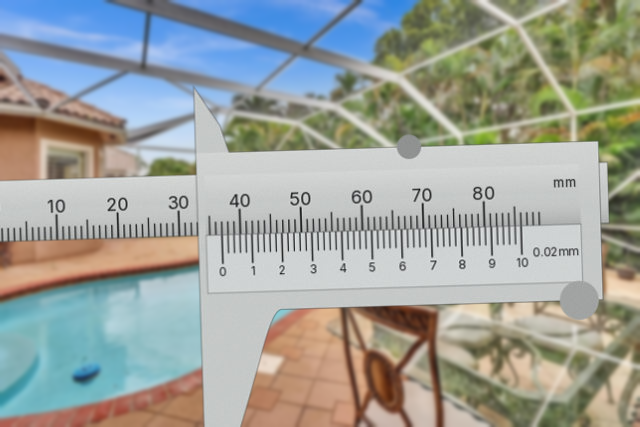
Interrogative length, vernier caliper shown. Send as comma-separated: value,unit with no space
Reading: 37.0,mm
